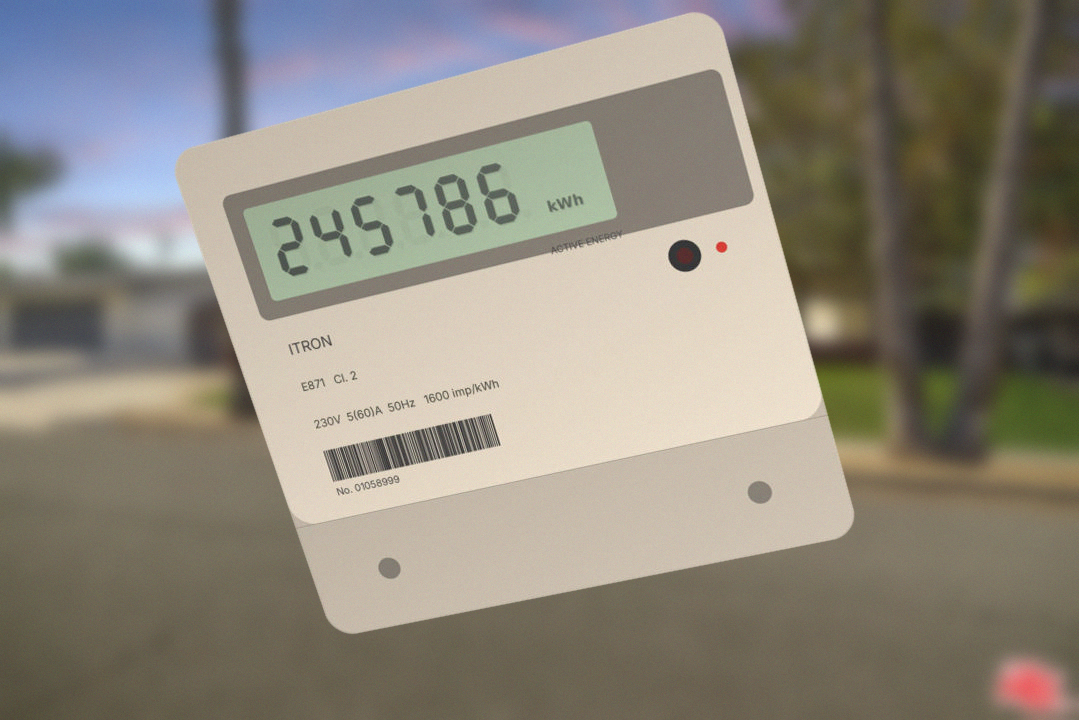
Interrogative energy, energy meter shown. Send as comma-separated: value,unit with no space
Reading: 245786,kWh
